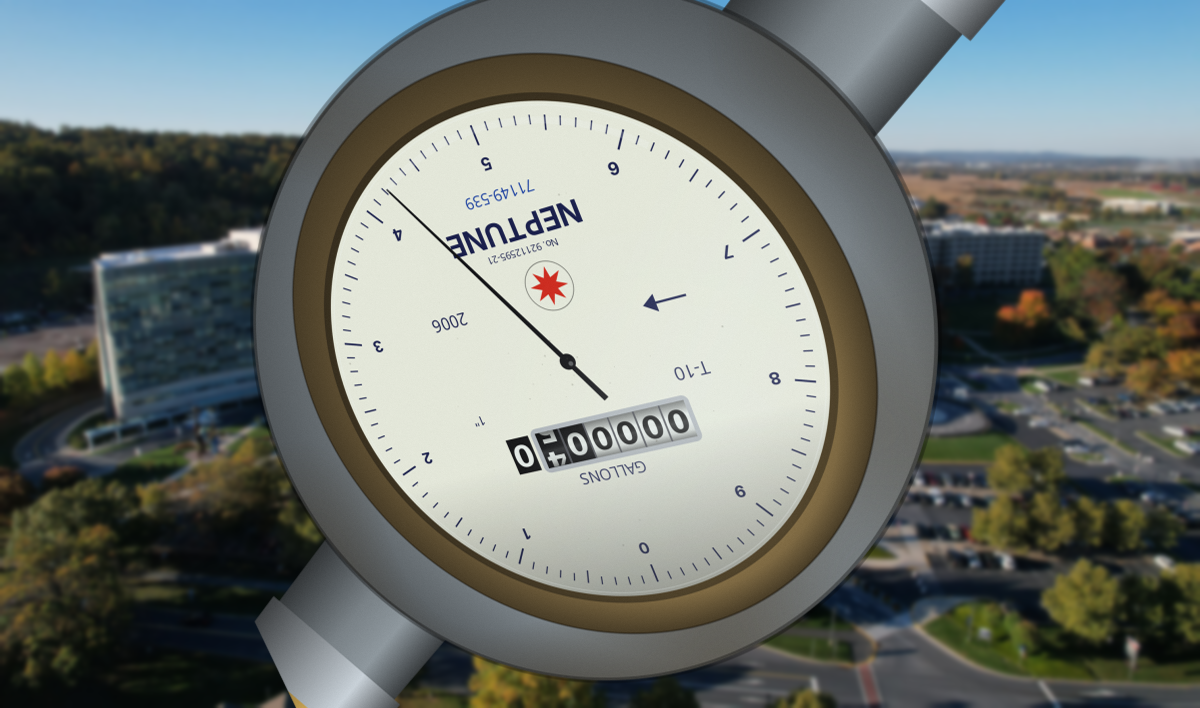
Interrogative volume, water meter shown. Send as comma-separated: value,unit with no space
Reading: 44.2,gal
